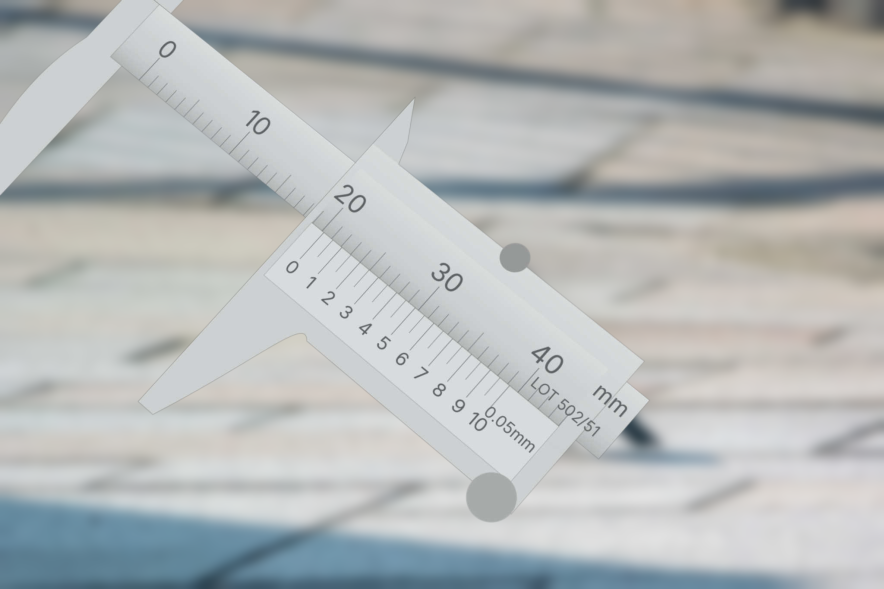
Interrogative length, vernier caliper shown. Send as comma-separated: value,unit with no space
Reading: 20.2,mm
